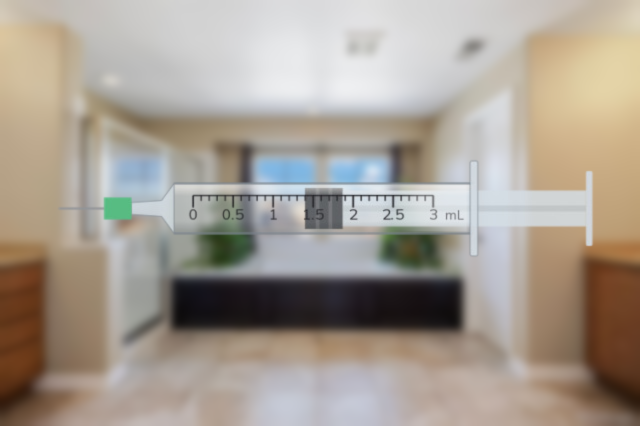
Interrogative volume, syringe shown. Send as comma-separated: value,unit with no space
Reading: 1.4,mL
